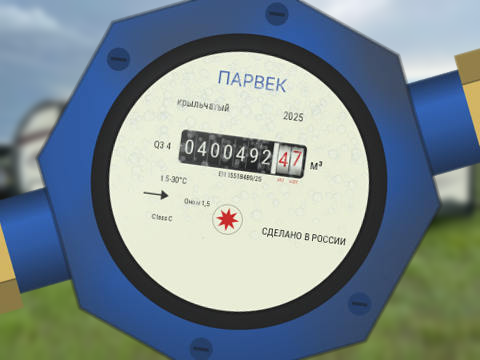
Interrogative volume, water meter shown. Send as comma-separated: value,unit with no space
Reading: 400492.47,m³
